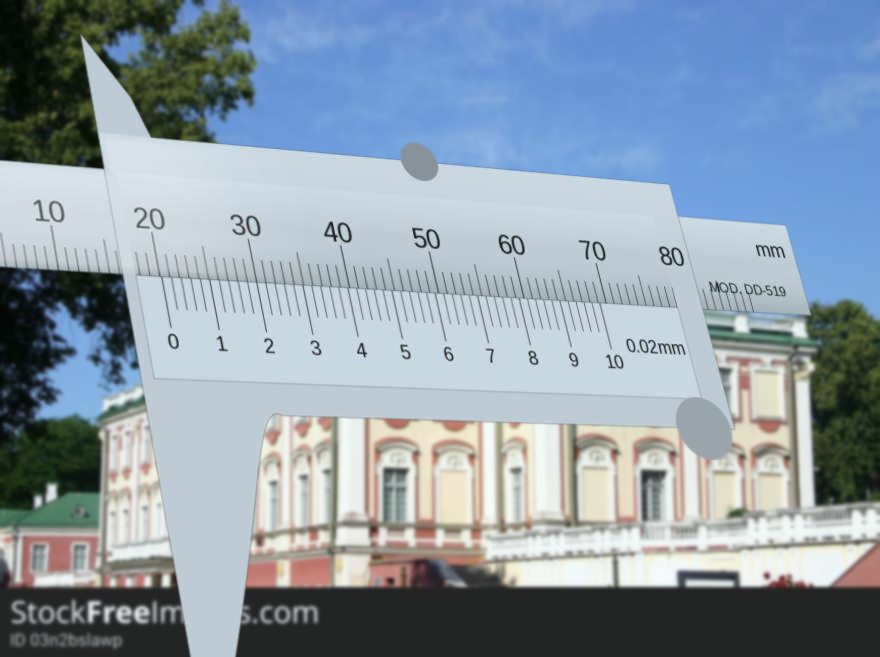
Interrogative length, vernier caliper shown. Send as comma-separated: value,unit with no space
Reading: 20.2,mm
